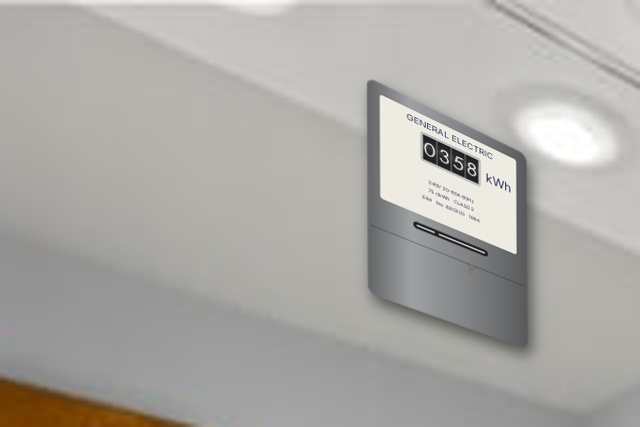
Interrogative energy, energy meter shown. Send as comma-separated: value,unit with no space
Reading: 358,kWh
